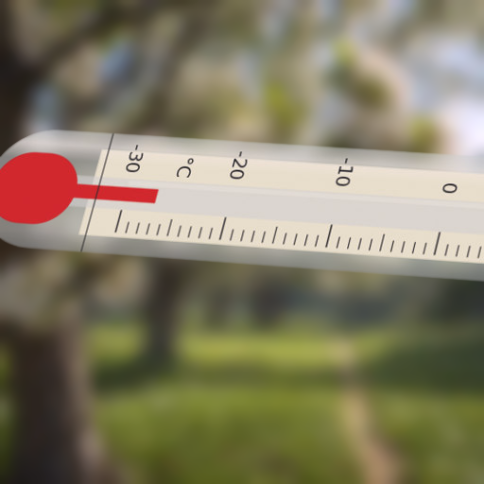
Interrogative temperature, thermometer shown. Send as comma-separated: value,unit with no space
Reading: -27,°C
